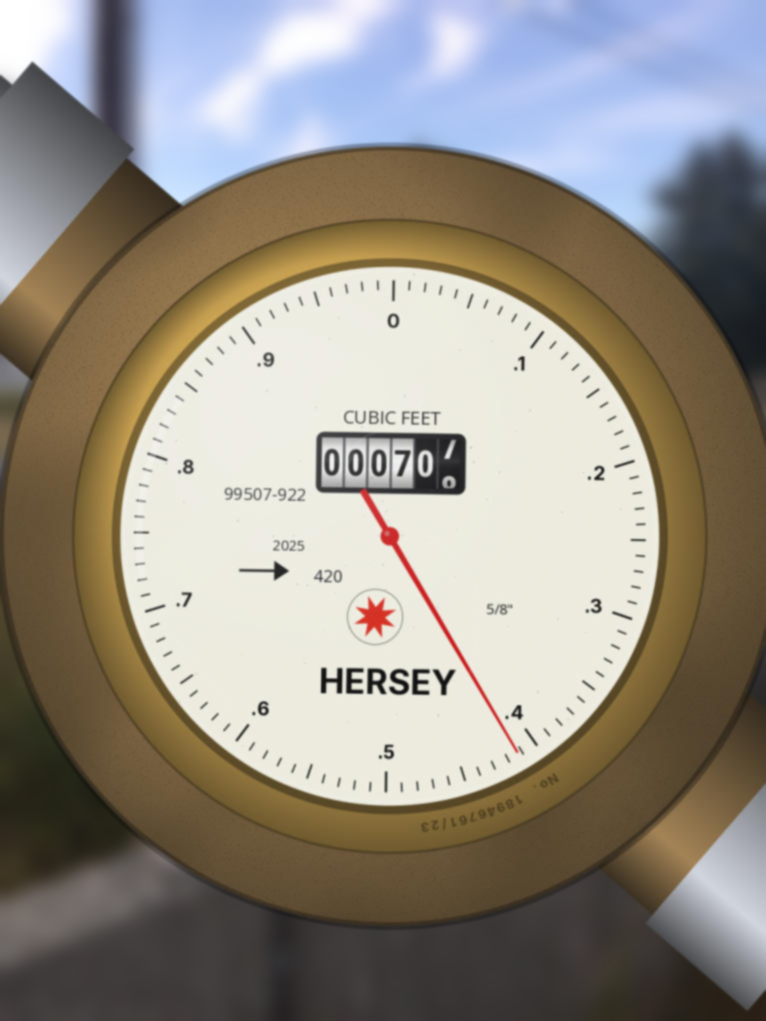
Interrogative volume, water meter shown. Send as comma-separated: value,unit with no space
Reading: 707.41,ft³
